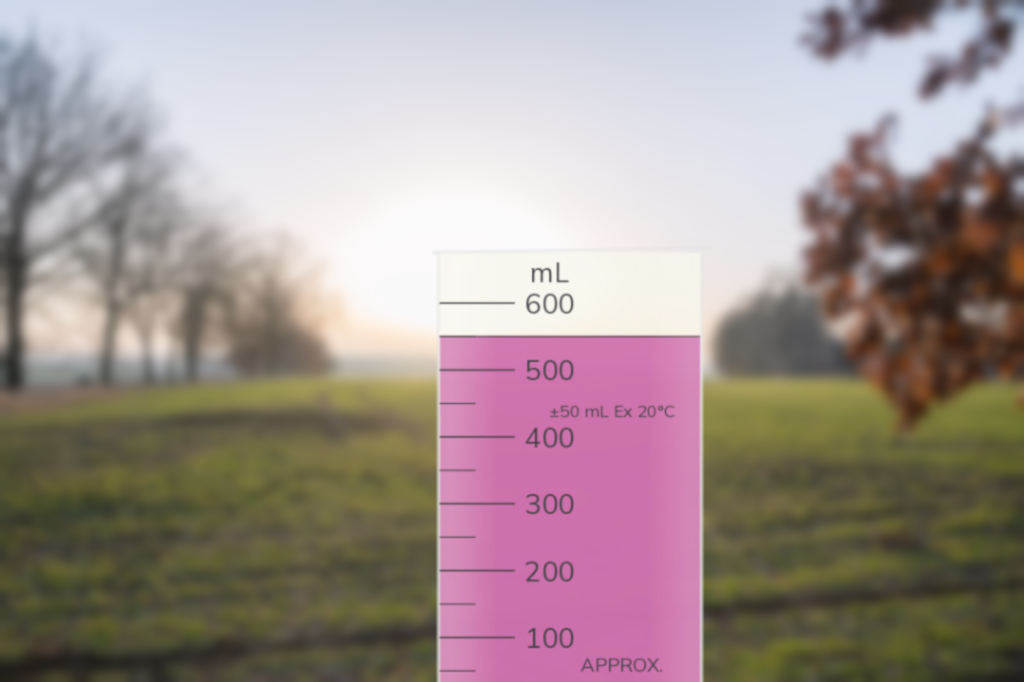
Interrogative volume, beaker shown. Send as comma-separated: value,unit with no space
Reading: 550,mL
